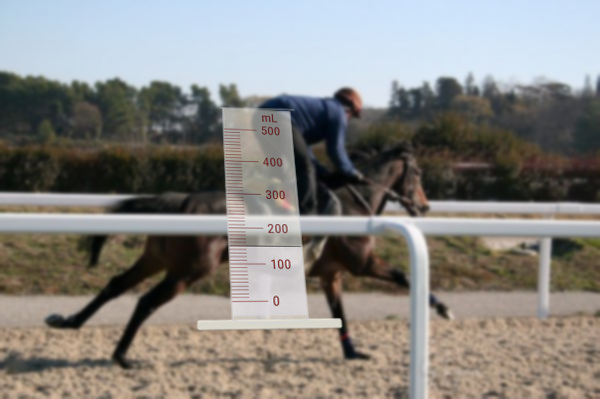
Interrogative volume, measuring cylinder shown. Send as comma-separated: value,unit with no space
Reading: 150,mL
